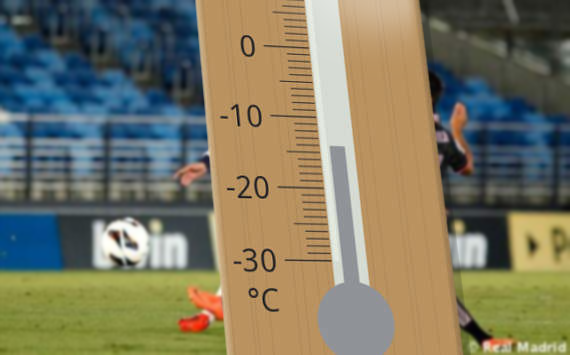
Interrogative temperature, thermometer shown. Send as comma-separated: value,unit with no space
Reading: -14,°C
